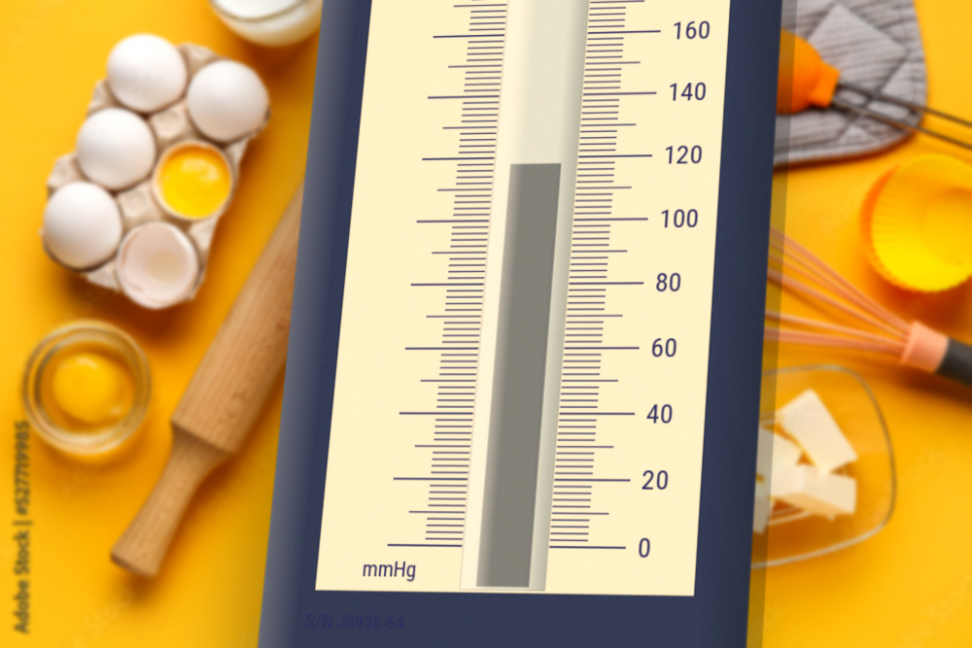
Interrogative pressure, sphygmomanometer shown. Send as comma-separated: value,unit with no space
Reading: 118,mmHg
